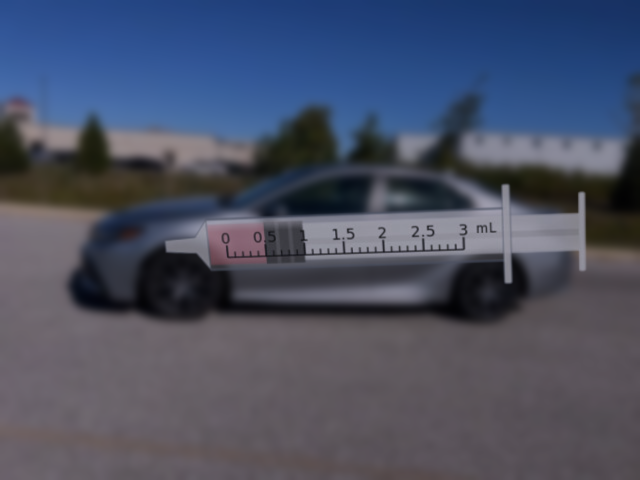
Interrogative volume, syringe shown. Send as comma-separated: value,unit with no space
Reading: 0.5,mL
